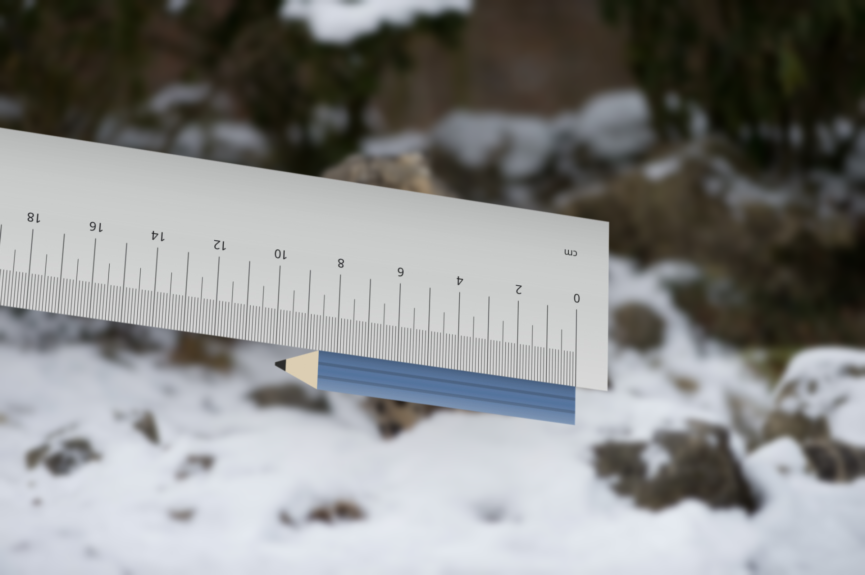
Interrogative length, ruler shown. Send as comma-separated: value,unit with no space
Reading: 10,cm
